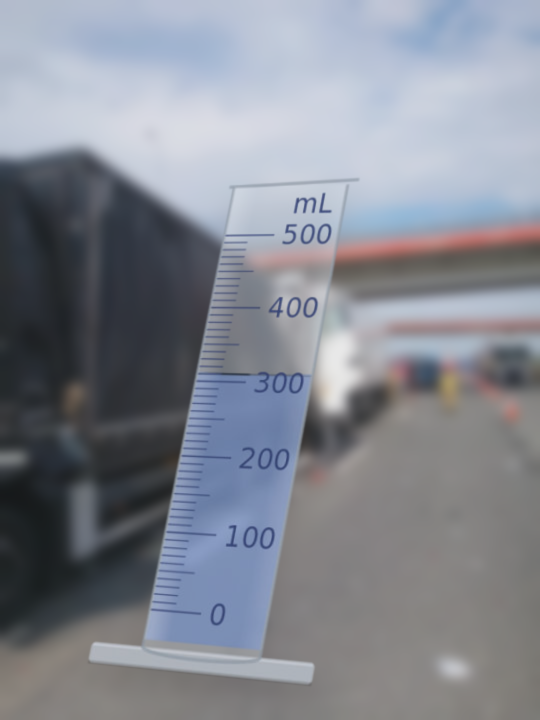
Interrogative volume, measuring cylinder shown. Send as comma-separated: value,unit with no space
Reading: 310,mL
